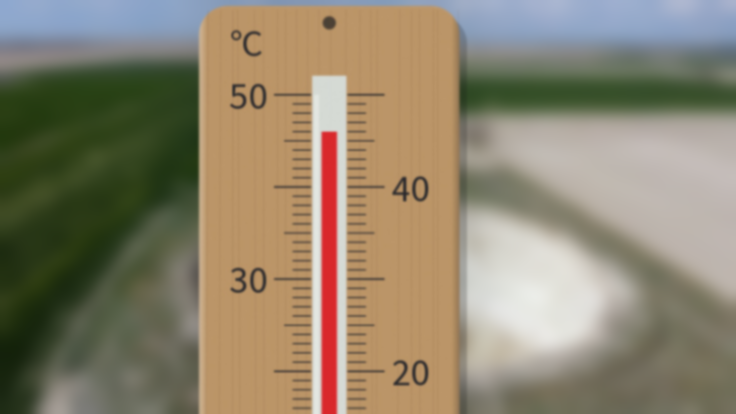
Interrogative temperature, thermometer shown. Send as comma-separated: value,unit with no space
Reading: 46,°C
